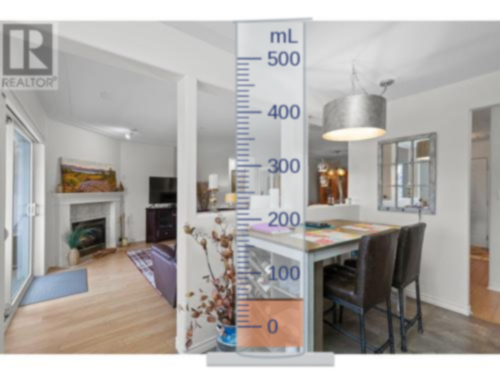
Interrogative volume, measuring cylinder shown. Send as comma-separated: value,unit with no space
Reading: 50,mL
